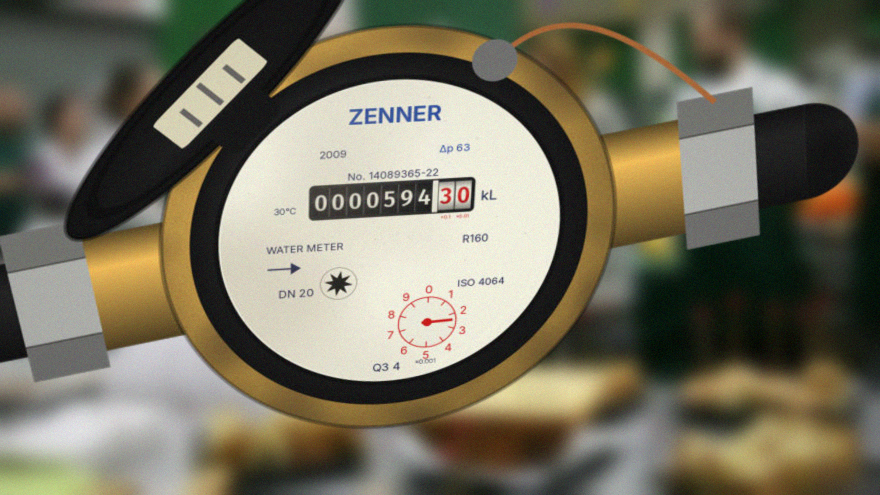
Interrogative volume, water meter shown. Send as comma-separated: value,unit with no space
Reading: 594.302,kL
